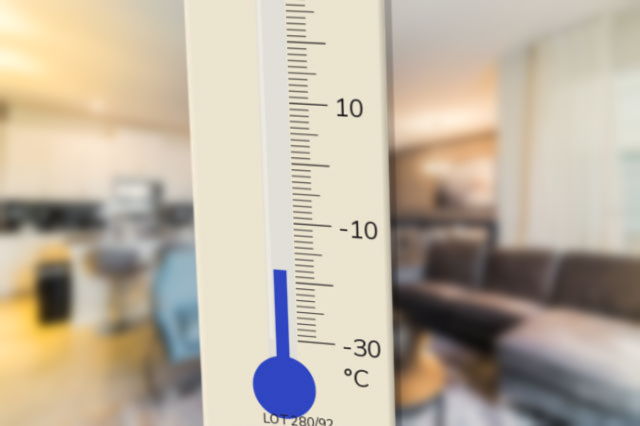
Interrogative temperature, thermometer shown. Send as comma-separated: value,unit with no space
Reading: -18,°C
